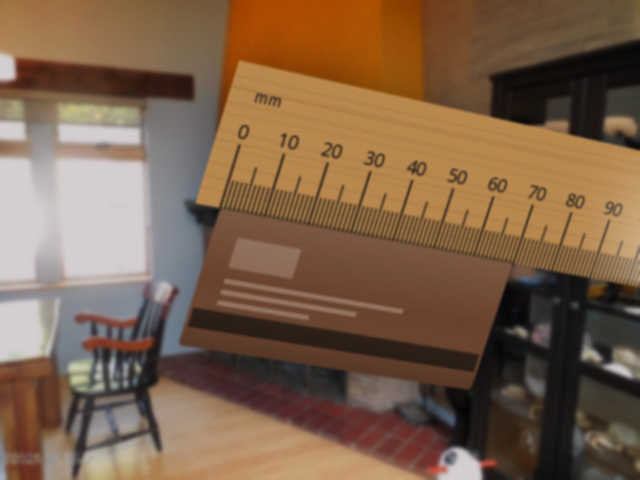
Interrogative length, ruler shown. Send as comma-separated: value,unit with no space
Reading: 70,mm
